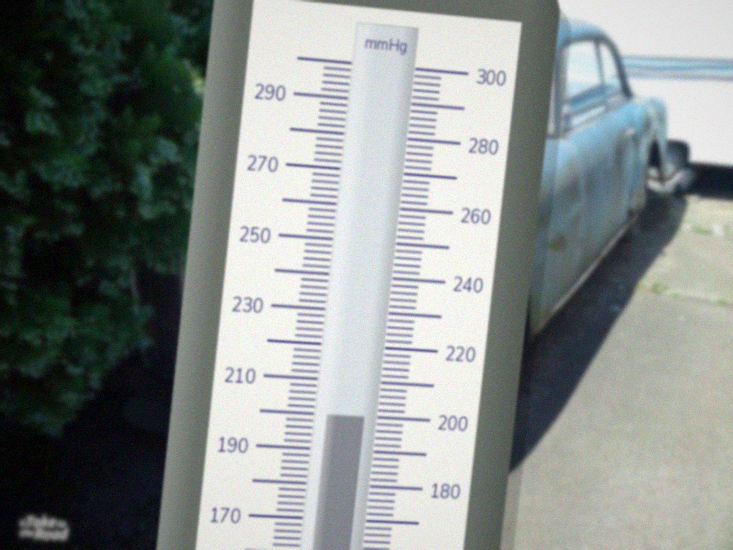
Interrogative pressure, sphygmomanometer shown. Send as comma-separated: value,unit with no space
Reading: 200,mmHg
